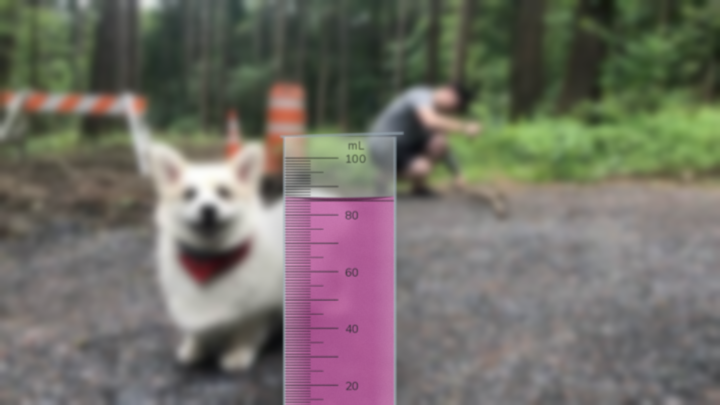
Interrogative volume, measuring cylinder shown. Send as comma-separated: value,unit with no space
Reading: 85,mL
